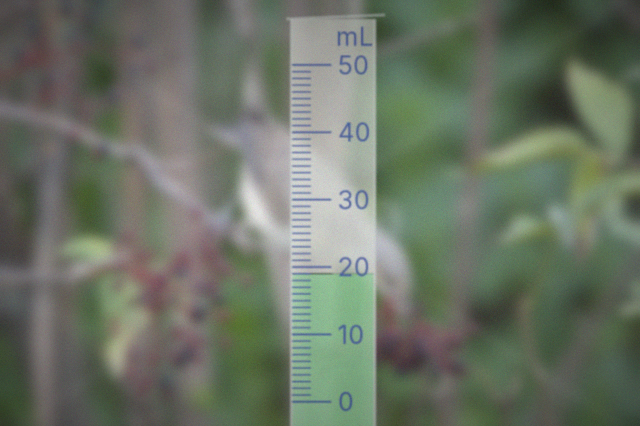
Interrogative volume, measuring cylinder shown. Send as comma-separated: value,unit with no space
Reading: 19,mL
